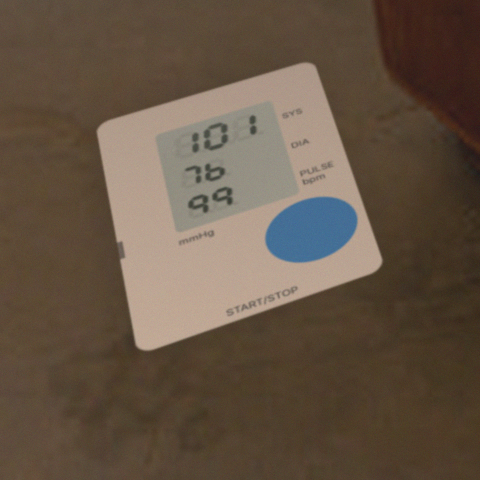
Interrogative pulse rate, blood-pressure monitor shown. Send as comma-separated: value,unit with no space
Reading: 99,bpm
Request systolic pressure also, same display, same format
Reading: 101,mmHg
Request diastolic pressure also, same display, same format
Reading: 76,mmHg
